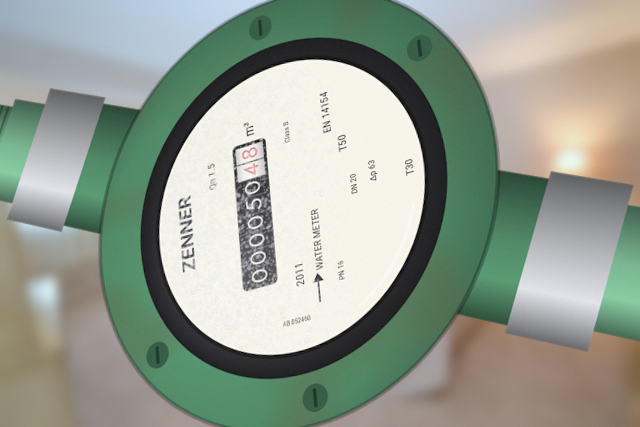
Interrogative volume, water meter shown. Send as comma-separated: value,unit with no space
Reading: 50.48,m³
